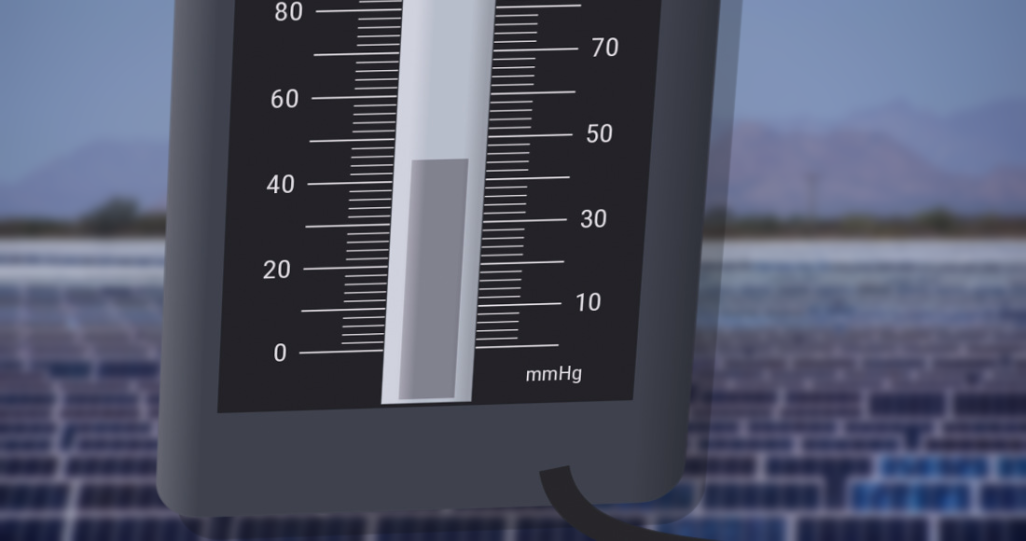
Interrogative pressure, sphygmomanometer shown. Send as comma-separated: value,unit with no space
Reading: 45,mmHg
